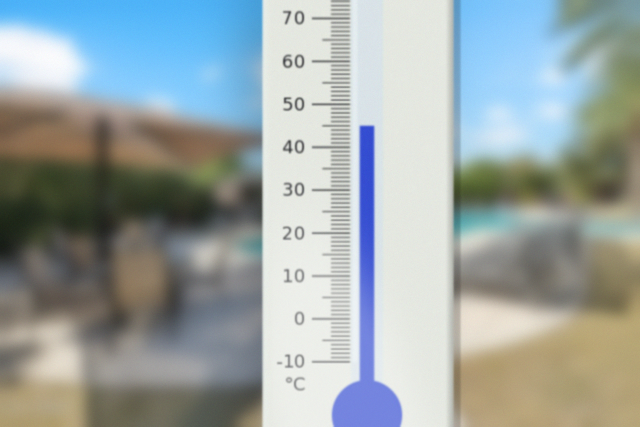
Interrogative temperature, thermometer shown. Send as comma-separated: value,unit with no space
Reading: 45,°C
